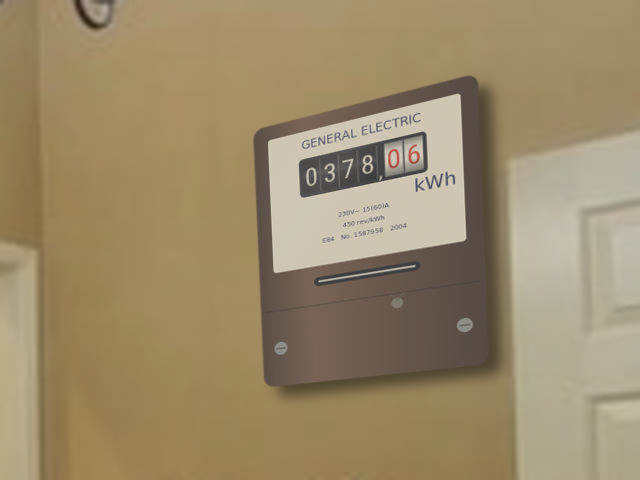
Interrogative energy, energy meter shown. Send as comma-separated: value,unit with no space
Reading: 378.06,kWh
